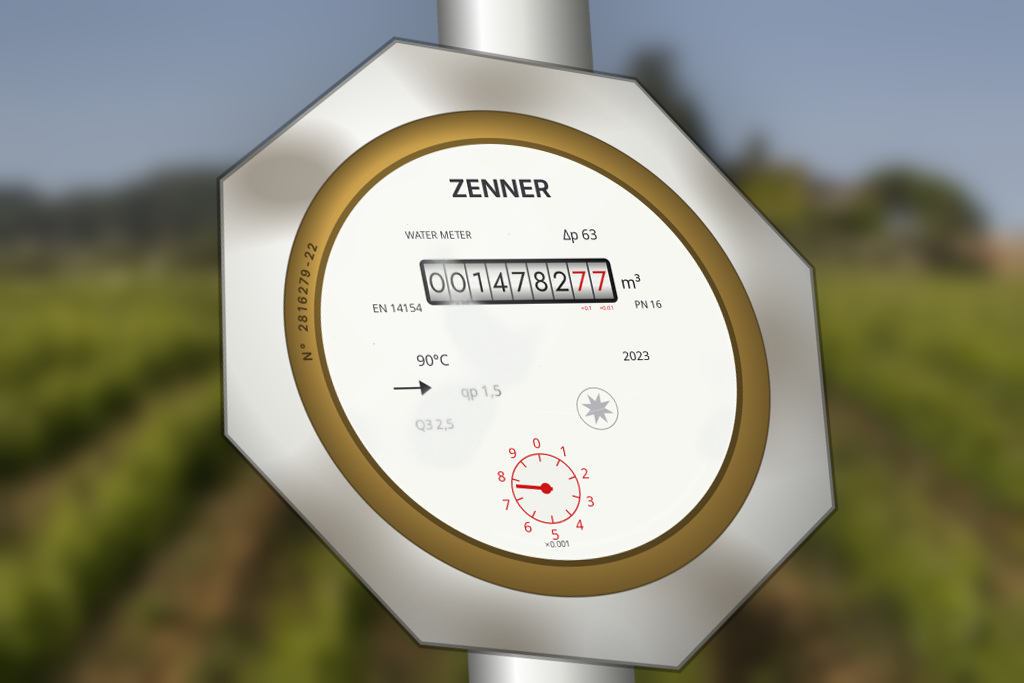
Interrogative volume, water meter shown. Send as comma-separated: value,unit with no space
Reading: 14782.777,m³
